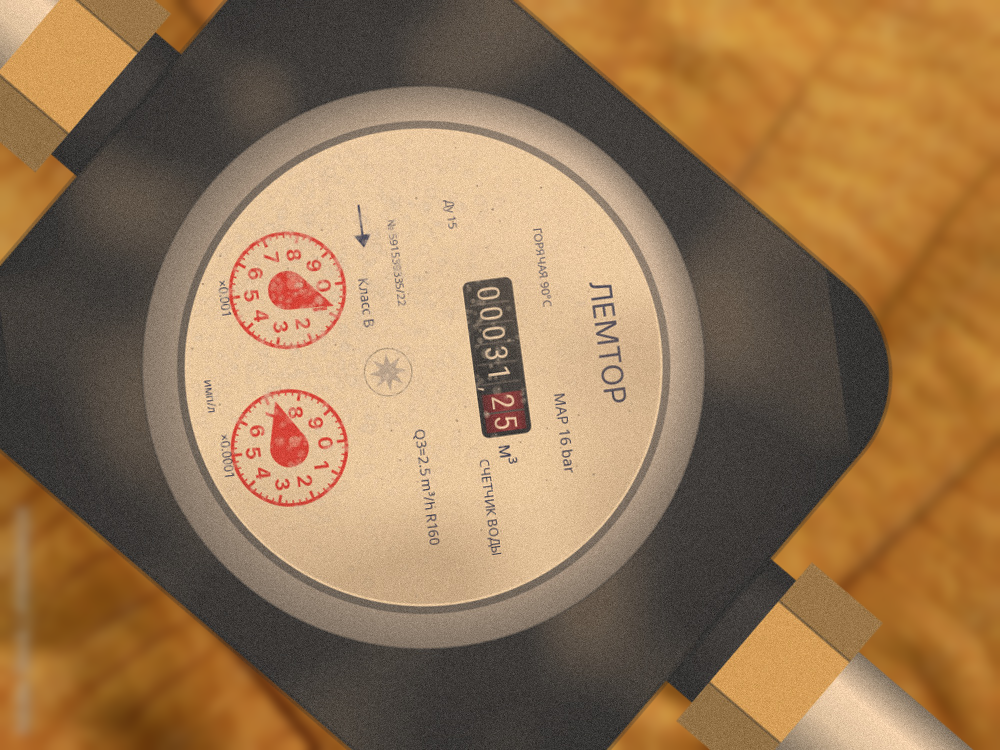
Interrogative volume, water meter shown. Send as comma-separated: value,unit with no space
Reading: 31.2507,m³
